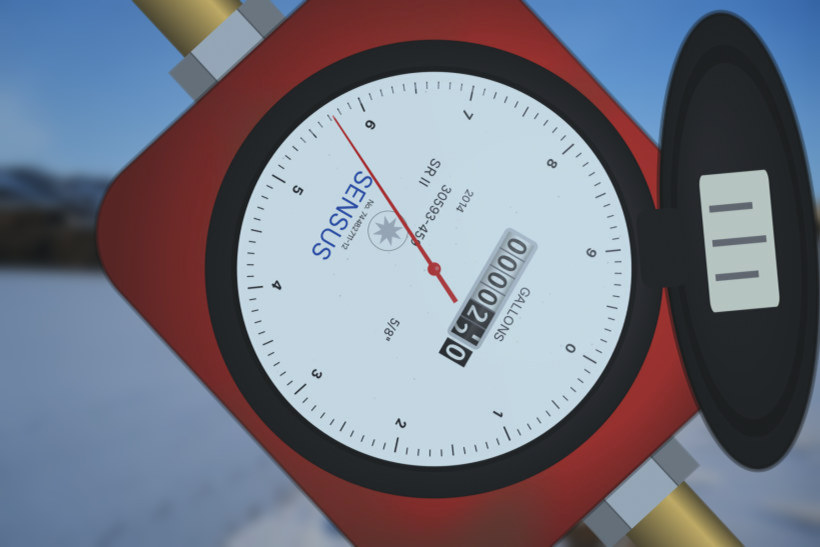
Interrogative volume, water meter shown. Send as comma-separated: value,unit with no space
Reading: 215.7,gal
